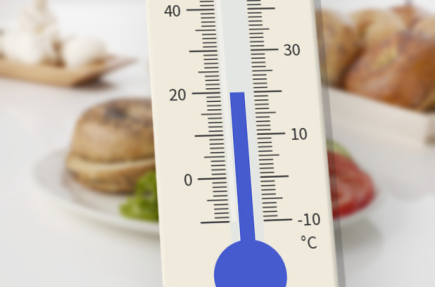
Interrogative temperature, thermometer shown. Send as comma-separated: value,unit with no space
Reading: 20,°C
